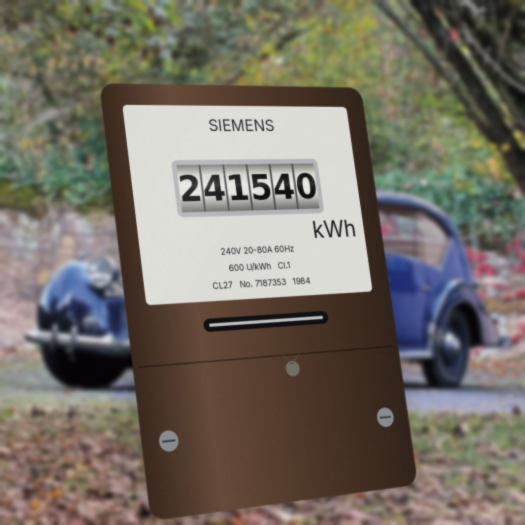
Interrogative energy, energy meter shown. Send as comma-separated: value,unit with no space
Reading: 241540,kWh
